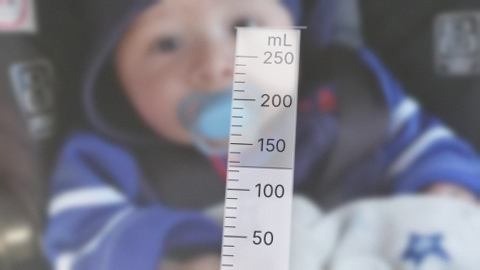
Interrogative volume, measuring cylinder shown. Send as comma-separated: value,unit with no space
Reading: 125,mL
